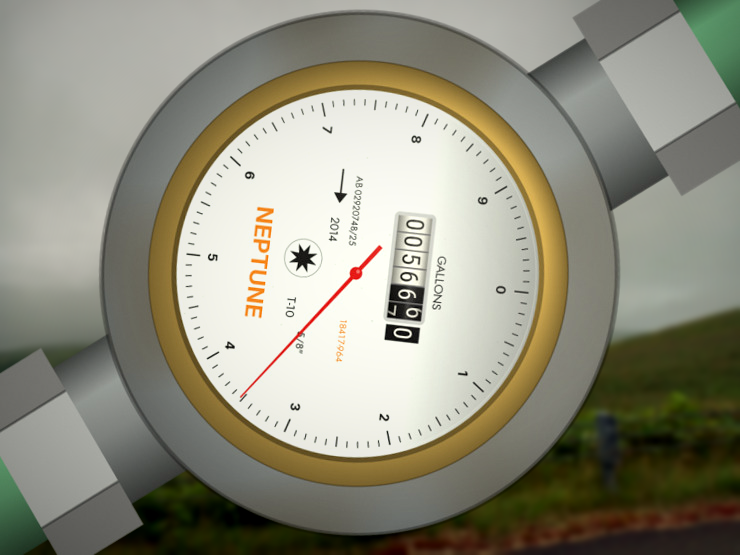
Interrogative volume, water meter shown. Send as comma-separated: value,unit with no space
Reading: 56663.5,gal
